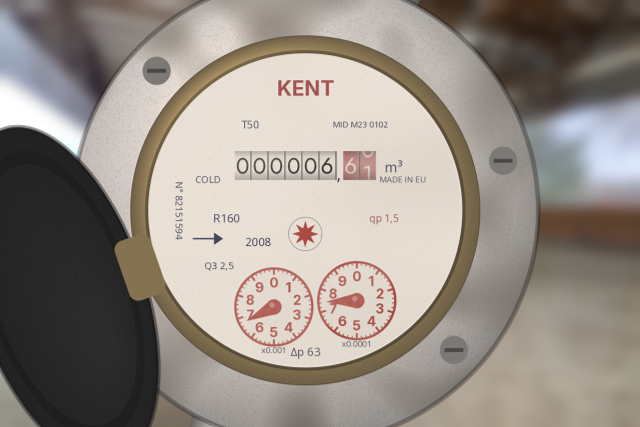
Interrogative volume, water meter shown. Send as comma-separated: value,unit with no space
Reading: 6.6067,m³
